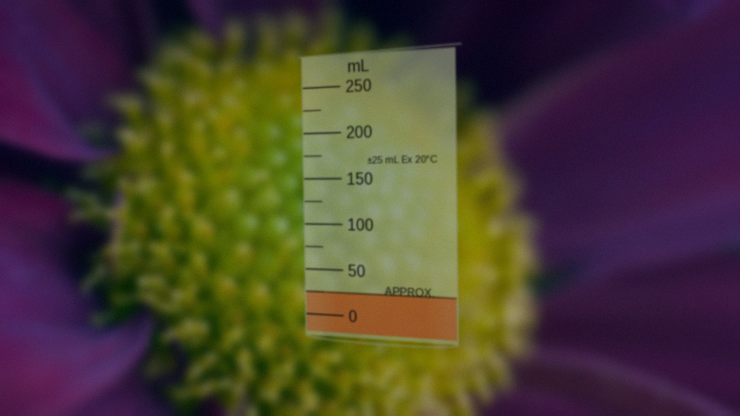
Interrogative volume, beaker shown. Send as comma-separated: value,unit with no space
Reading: 25,mL
